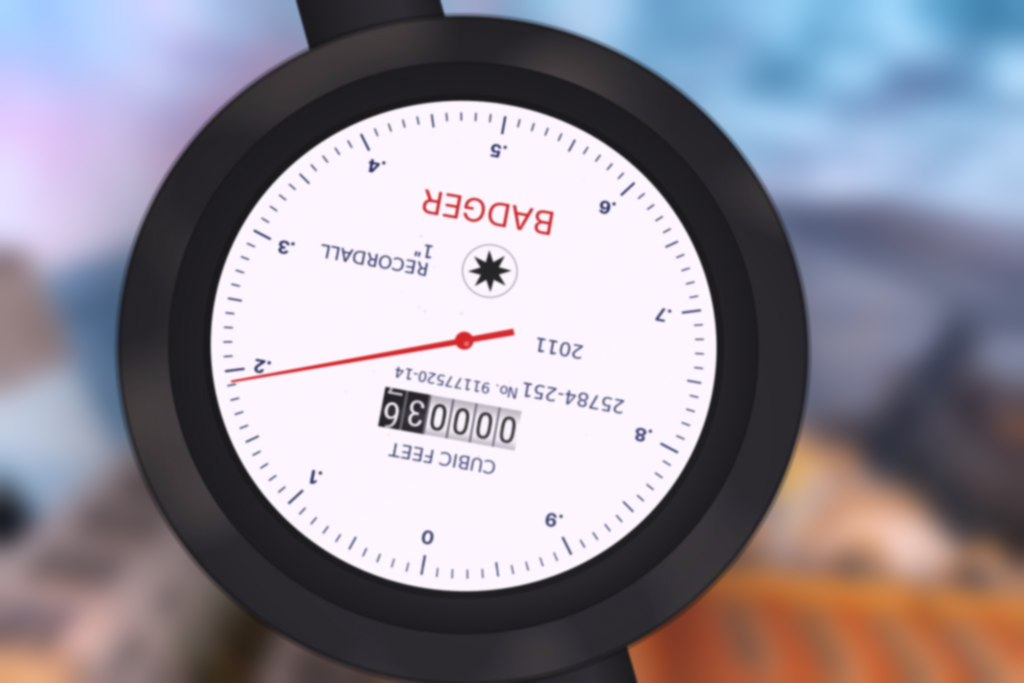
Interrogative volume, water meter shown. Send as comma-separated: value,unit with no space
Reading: 36.19,ft³
